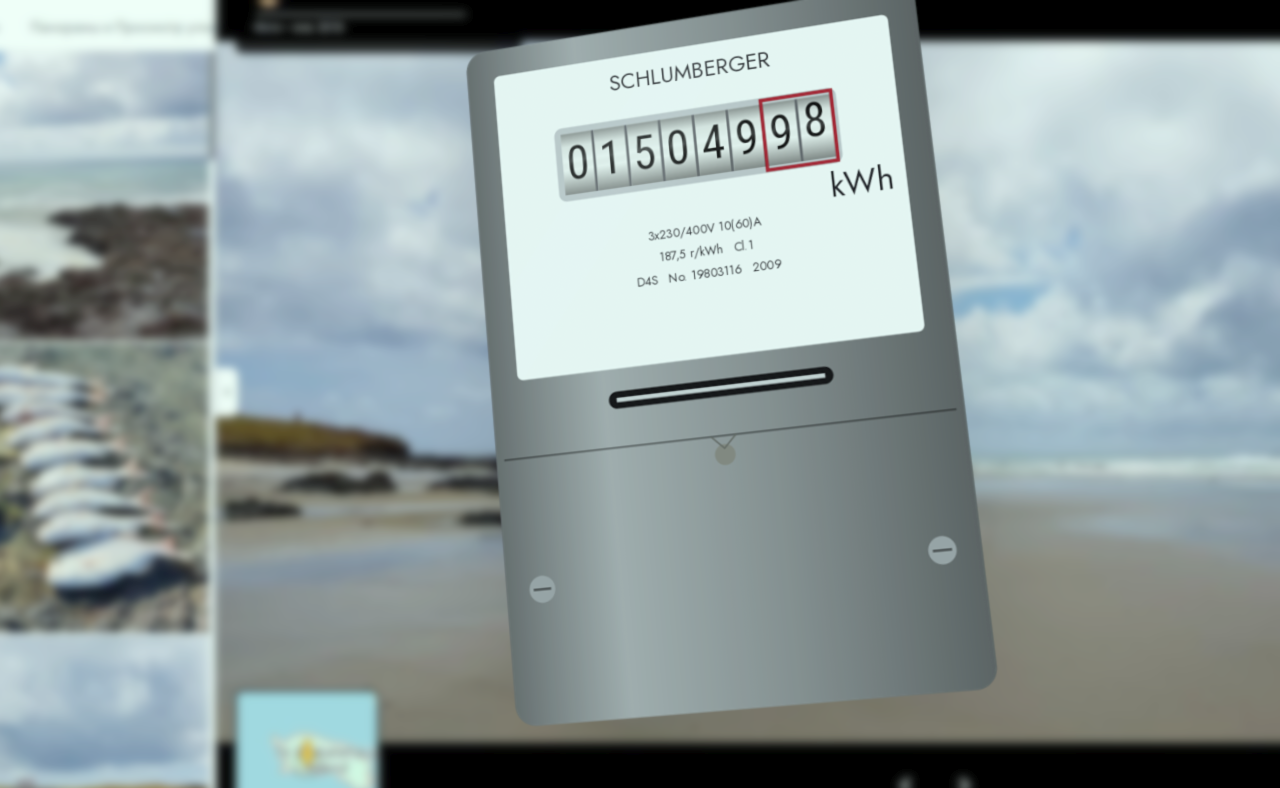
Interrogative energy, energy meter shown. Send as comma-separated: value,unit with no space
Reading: 15049.98,kWh
